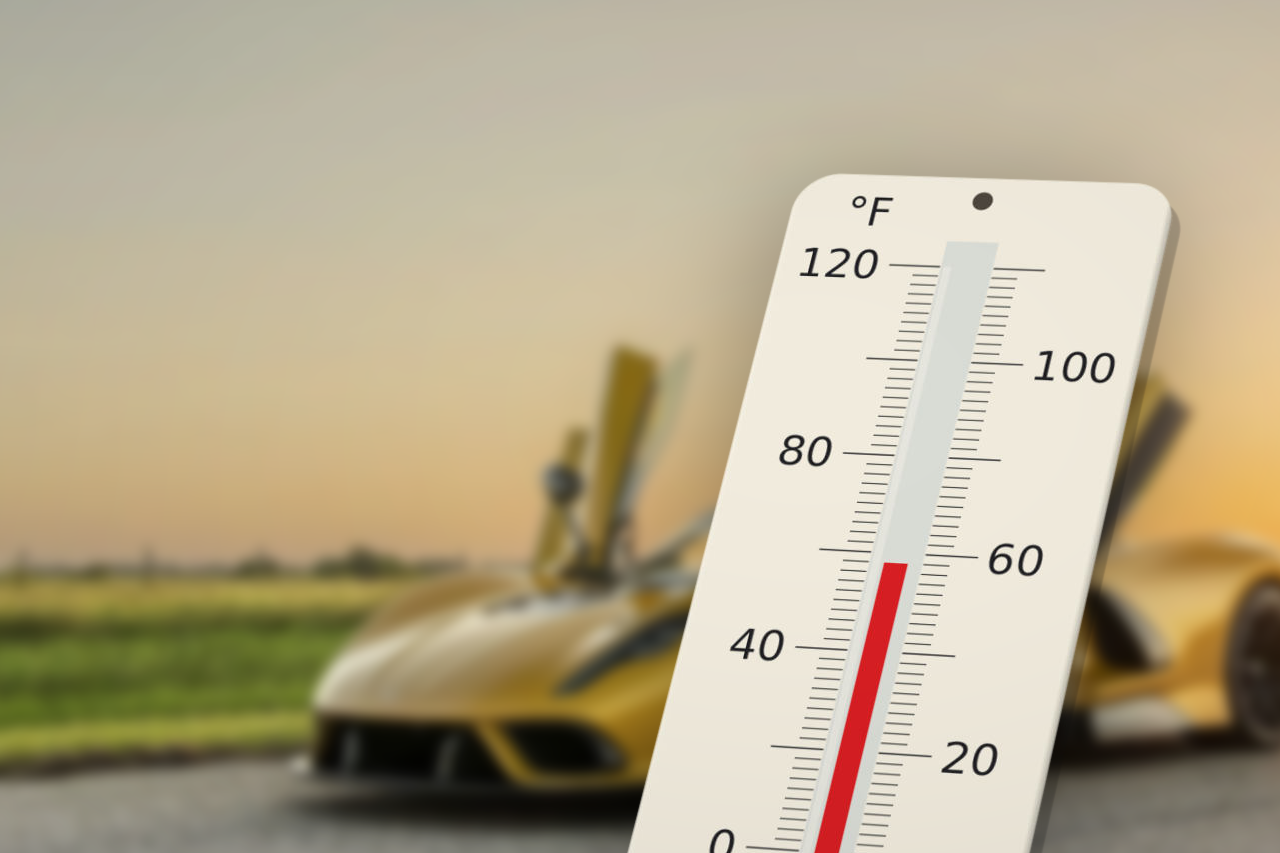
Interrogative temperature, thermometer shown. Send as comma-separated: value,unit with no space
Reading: 58,°F
